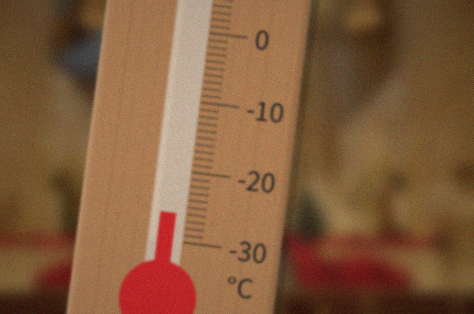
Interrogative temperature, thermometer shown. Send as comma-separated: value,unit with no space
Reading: -26,°C
